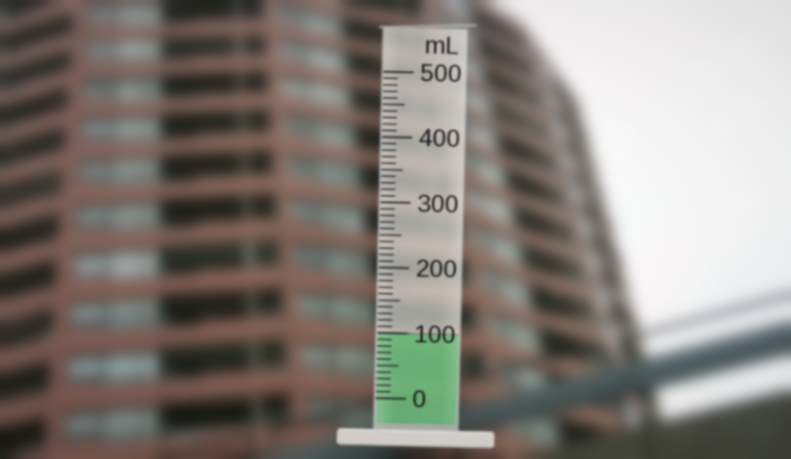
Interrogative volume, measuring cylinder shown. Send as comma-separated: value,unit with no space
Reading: 100,mL
